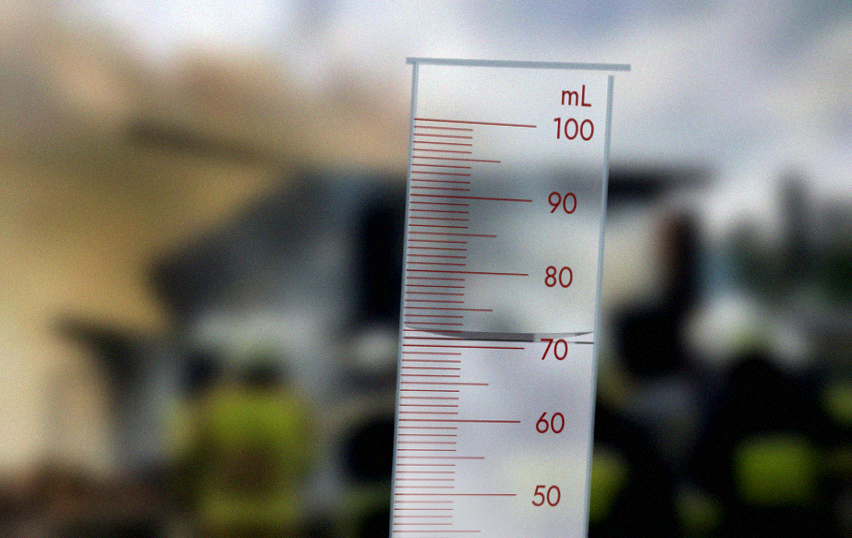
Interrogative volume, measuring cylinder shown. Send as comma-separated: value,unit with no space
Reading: 71,mL
